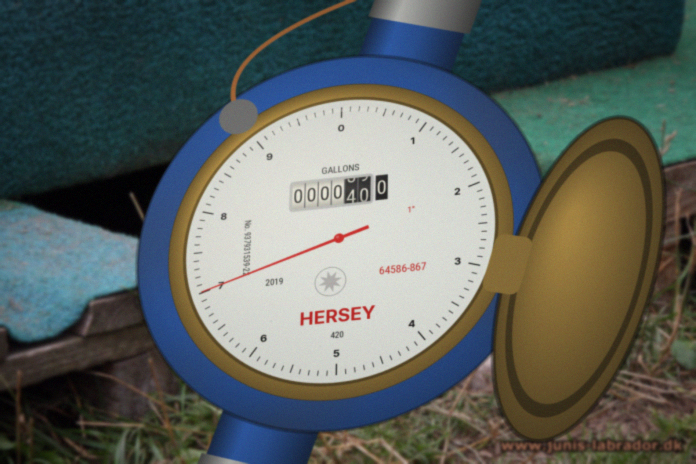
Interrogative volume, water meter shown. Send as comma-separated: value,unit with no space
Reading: 397.0,gal
